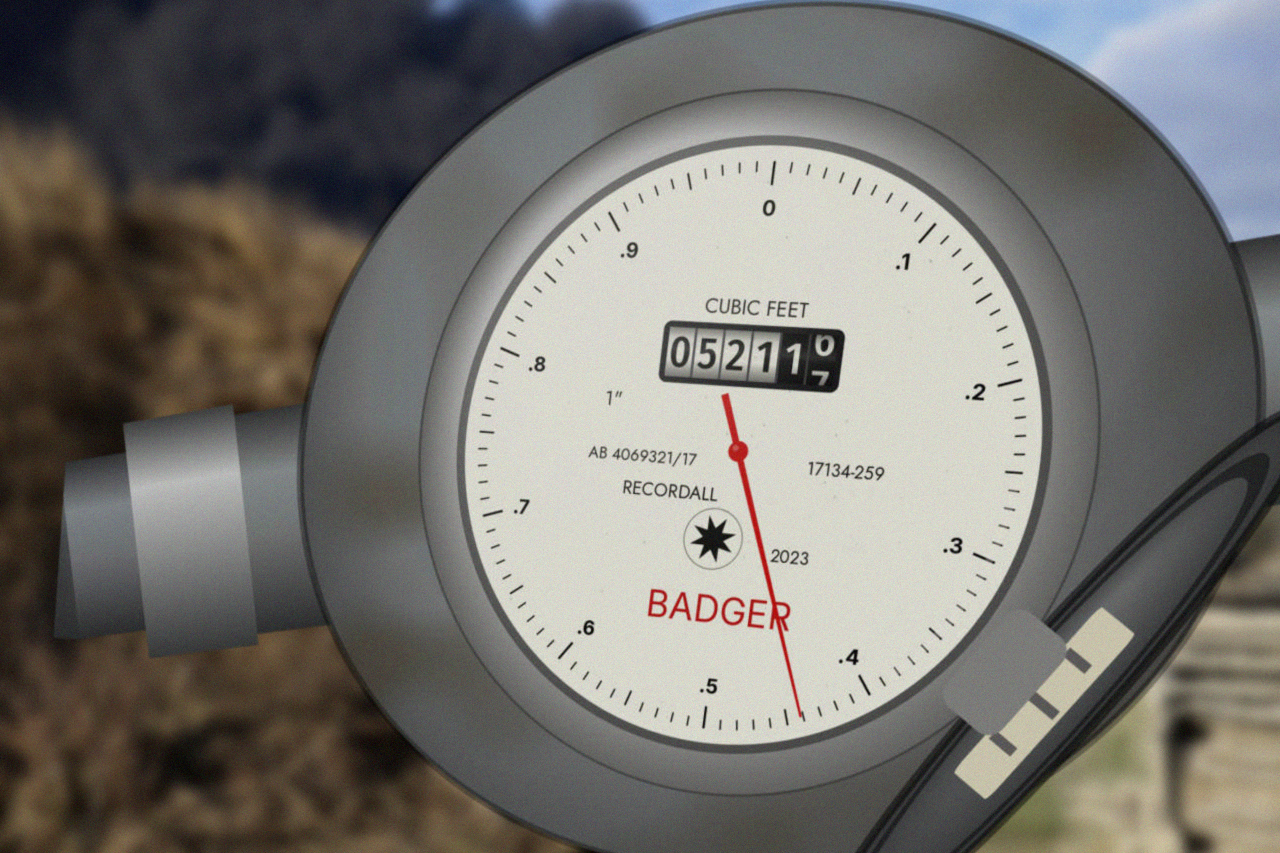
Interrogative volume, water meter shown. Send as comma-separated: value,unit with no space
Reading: 52116.44,ft³
